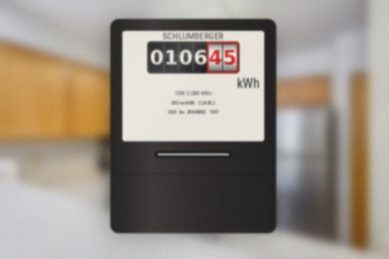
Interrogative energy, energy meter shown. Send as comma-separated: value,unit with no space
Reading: 106.45,kWh
